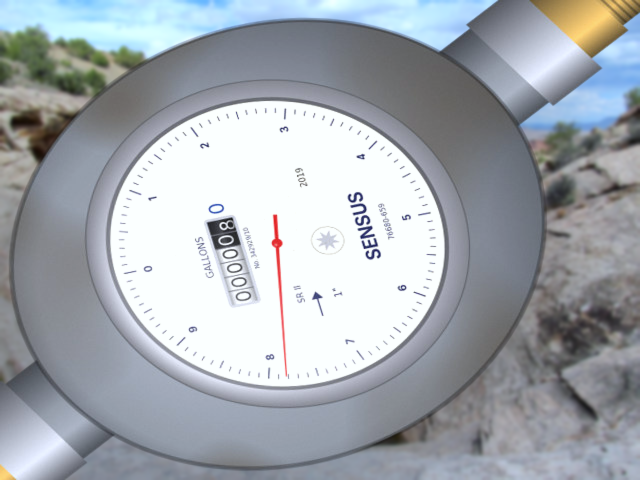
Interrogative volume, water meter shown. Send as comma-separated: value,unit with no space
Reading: 77.8,gal
